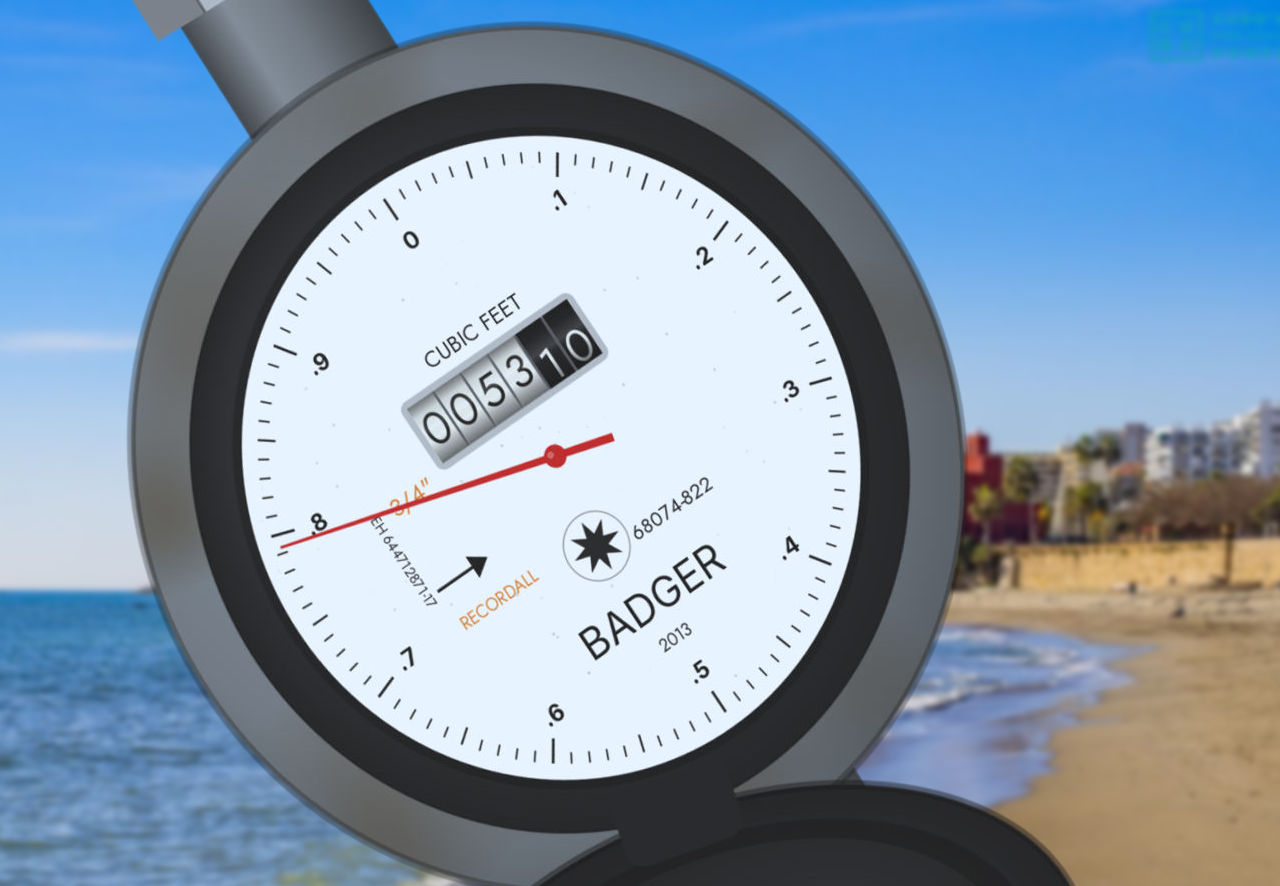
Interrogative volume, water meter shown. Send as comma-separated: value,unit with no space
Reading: 5309.79,ft³
